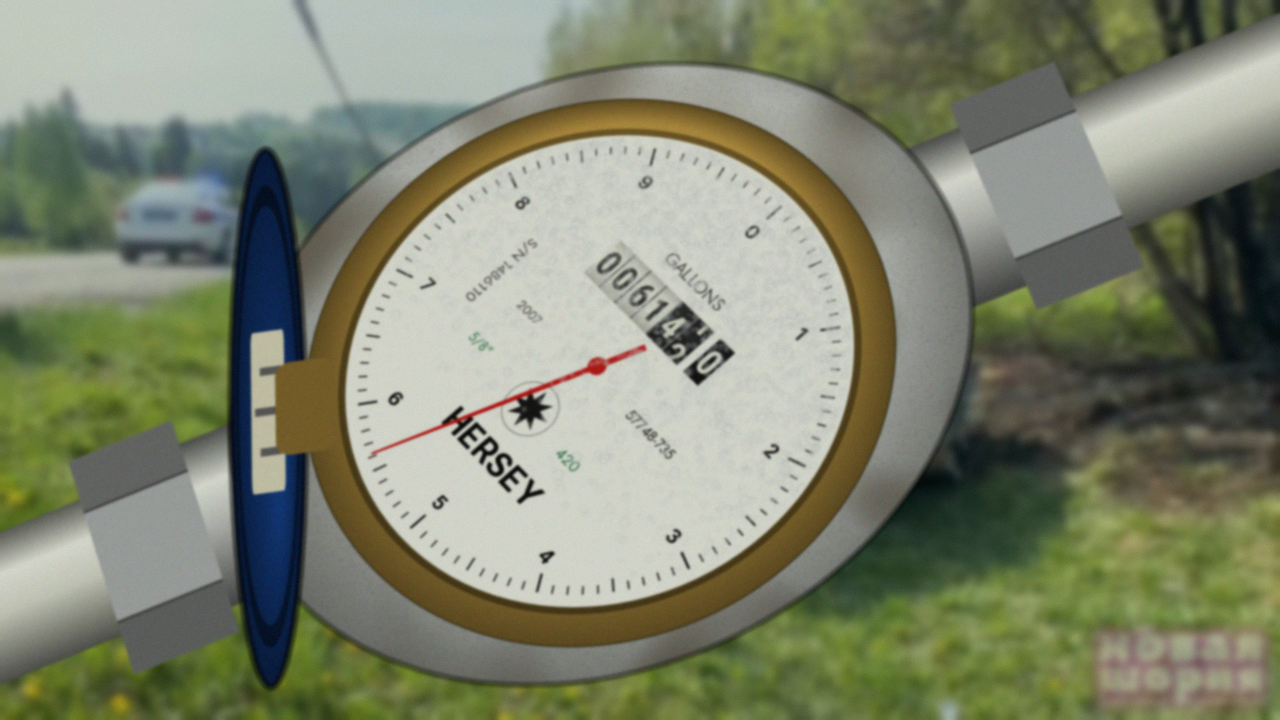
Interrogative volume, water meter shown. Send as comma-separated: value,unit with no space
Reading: 61415.6,gal
